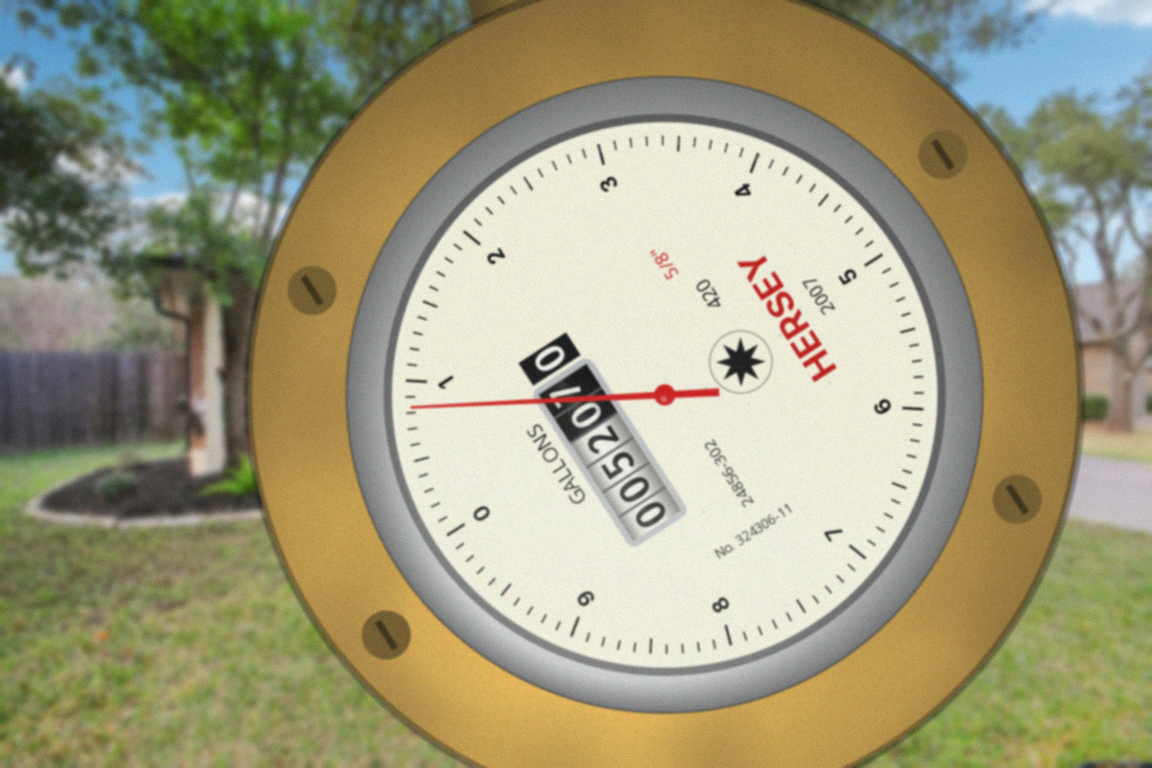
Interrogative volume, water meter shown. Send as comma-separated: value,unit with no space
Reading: 52070.8,gal
